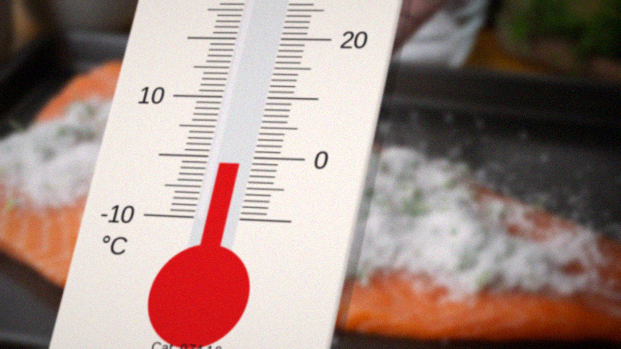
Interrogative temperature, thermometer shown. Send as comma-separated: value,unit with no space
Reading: -1,°C
